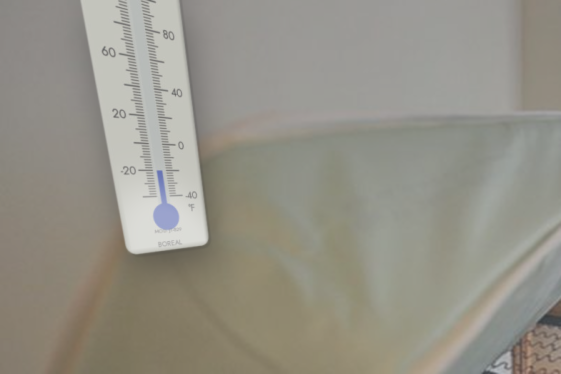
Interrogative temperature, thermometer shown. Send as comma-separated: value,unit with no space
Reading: -20,°F
